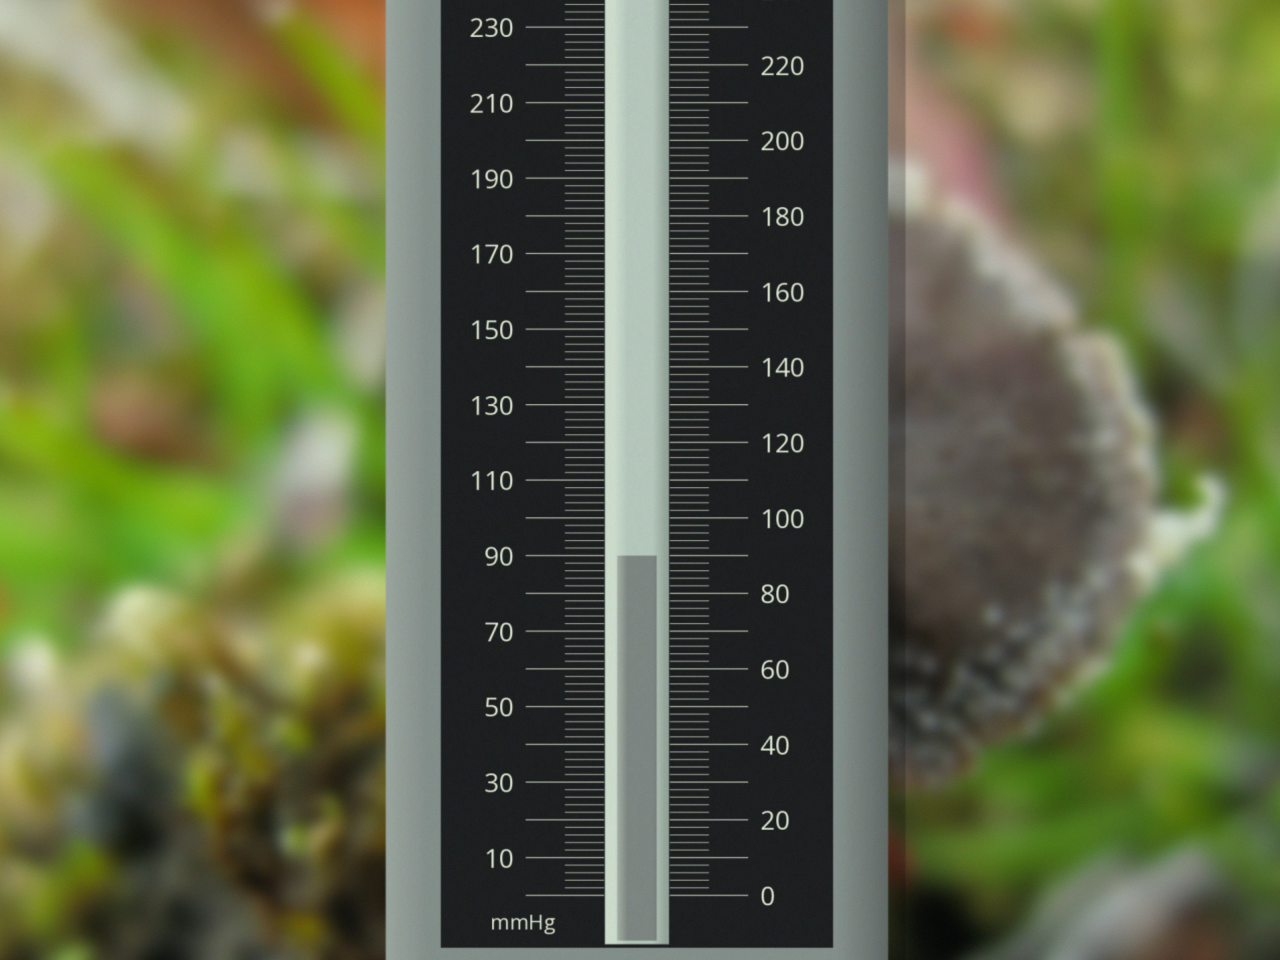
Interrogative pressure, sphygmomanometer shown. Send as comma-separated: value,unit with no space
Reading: 90,mmHg
